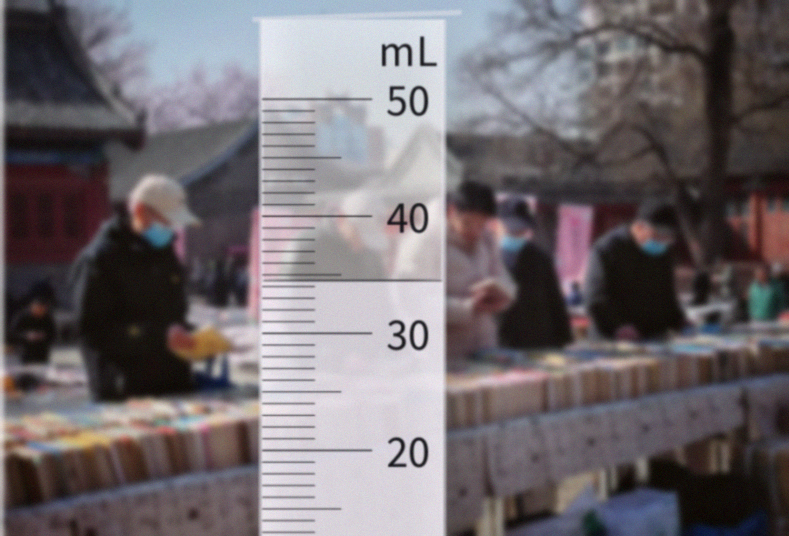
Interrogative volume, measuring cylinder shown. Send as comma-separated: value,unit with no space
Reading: 34.5,mL
